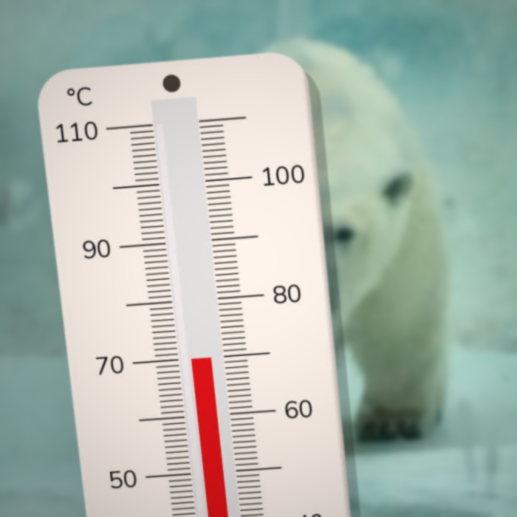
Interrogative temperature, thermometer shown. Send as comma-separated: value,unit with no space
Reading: 70,°C
